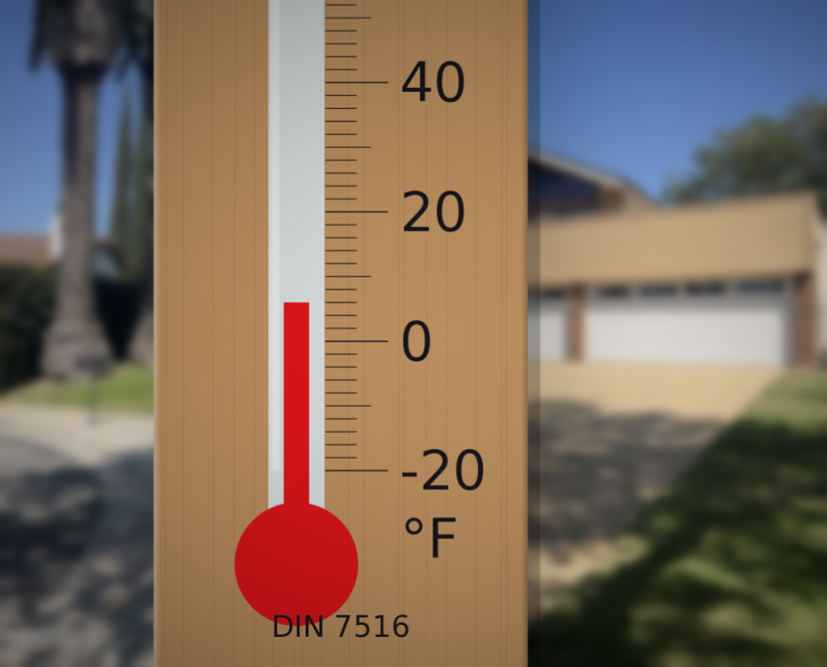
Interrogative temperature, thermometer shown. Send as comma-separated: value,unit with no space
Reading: 6,°F
